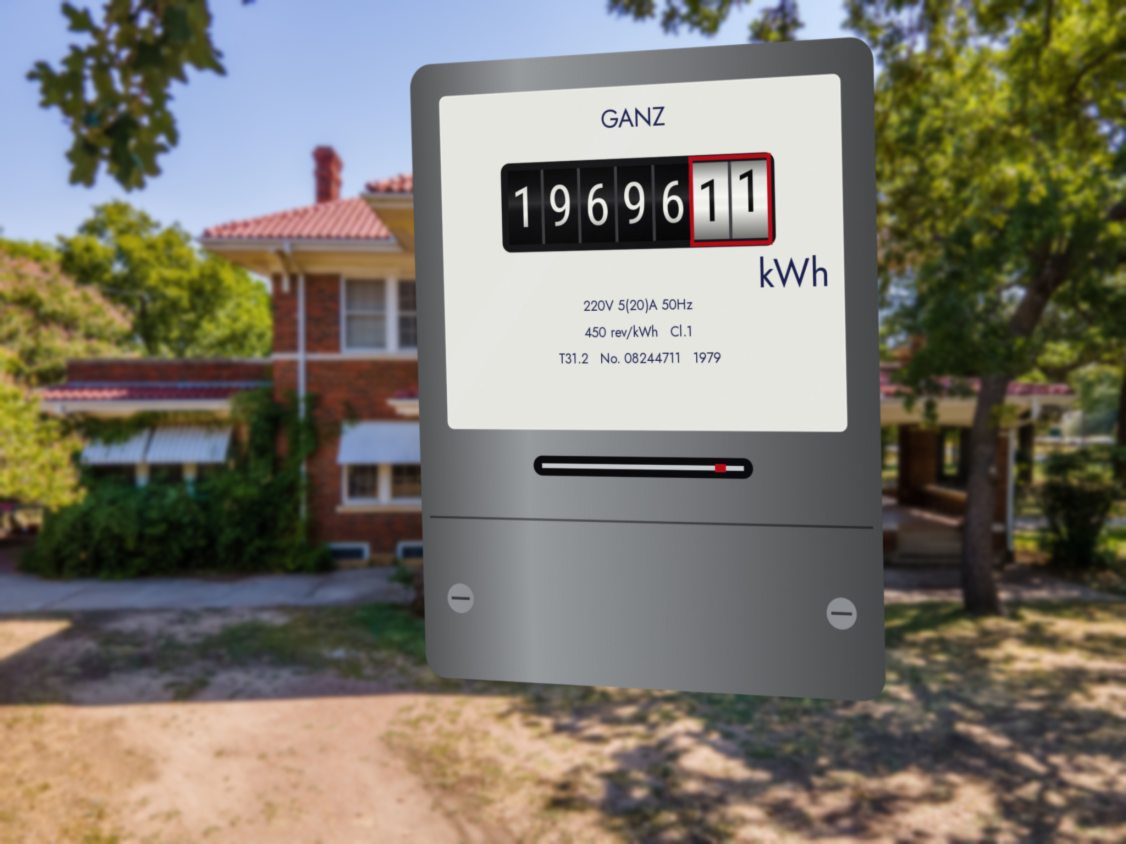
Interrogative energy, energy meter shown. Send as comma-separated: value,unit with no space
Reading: 19696.11,kWh
